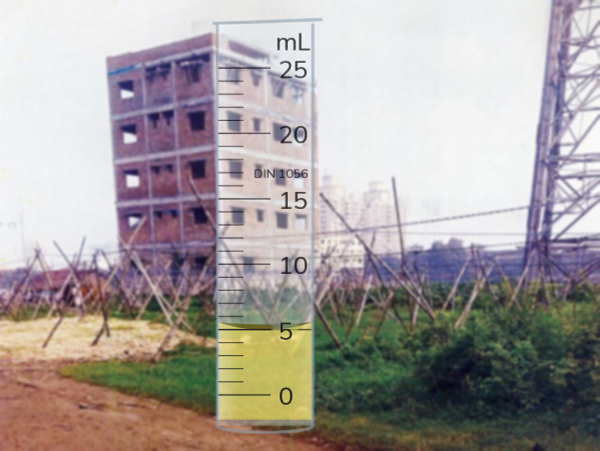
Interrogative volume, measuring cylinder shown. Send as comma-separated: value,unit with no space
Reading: 5,mL
